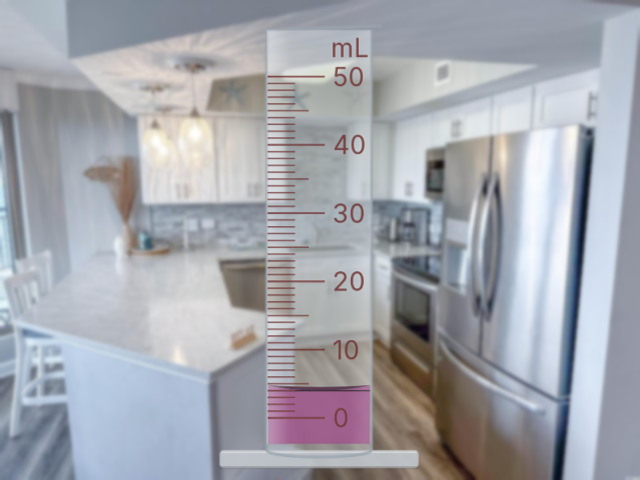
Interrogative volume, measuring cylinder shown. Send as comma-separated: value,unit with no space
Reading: 4,mL
